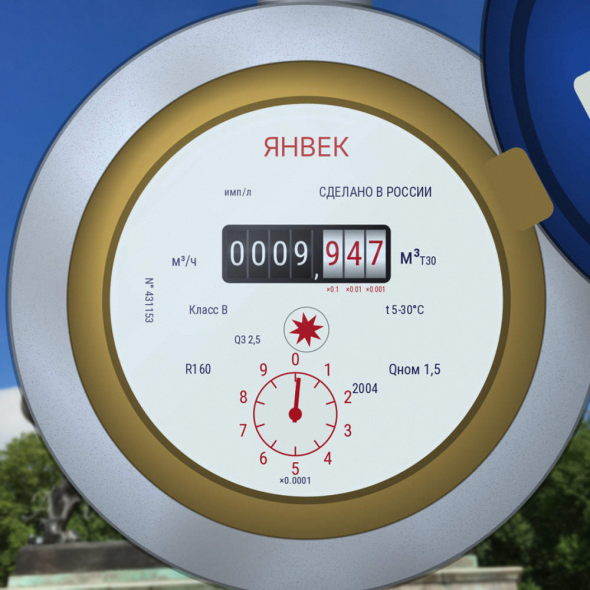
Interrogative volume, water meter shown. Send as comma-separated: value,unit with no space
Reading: 9.9470,m³
